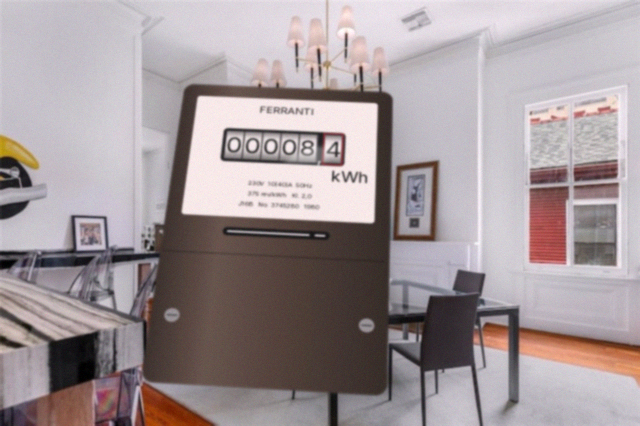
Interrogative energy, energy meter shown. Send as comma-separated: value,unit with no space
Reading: 8.4,kWh
